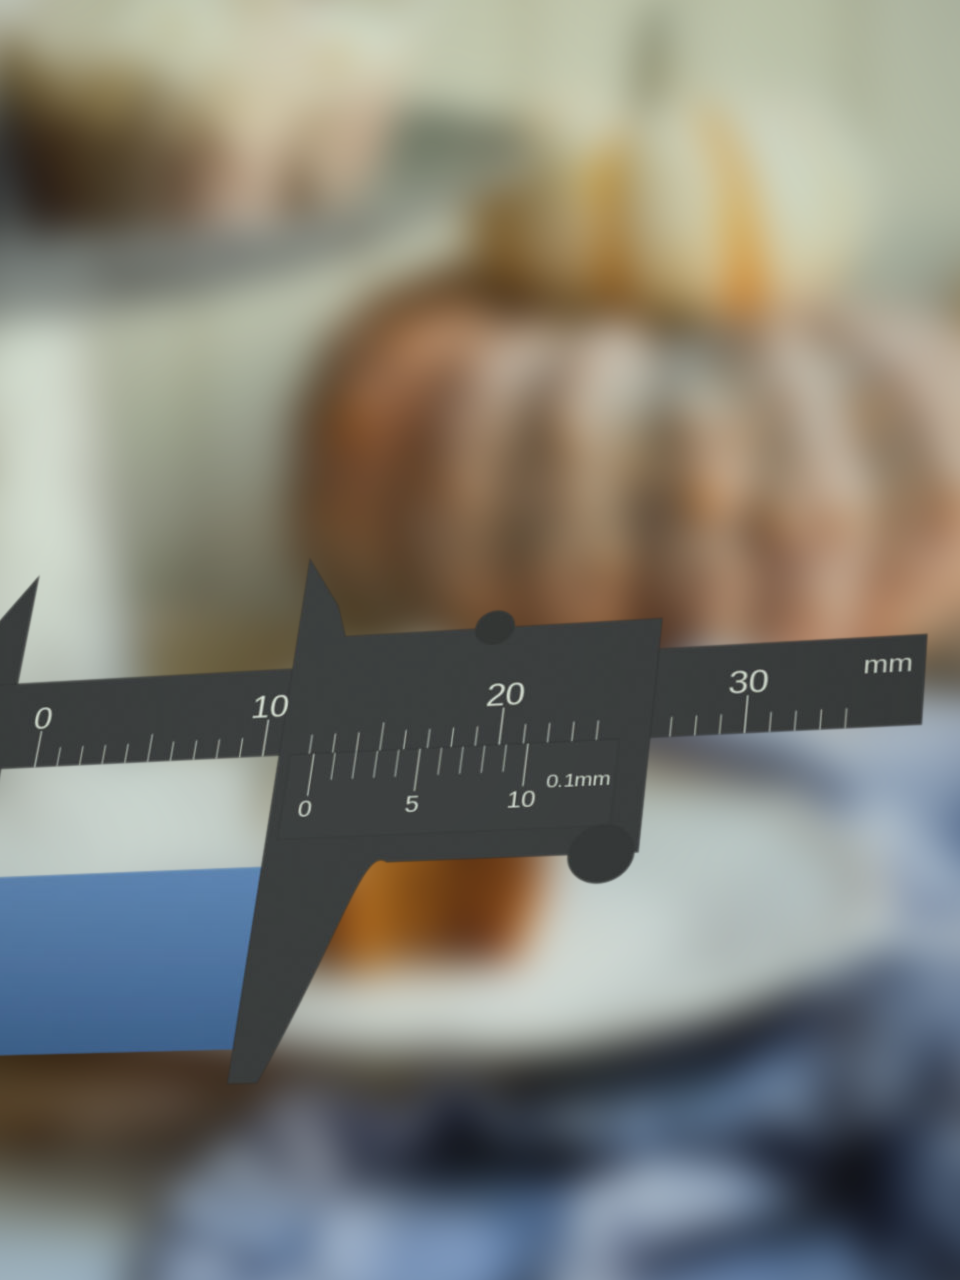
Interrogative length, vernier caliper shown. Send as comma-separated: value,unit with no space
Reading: 12.2,mm
